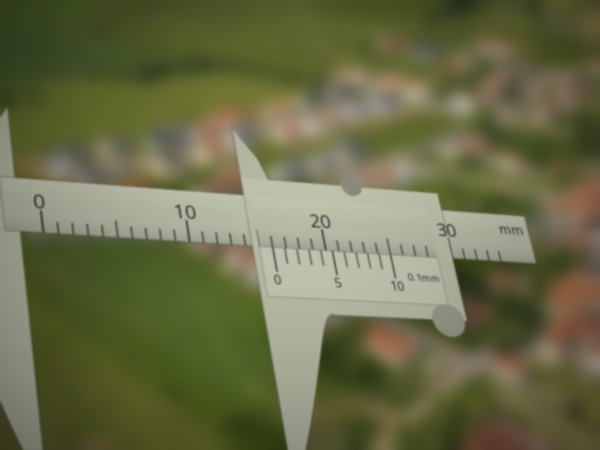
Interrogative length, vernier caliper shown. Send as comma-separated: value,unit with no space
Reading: 16.0,mm
